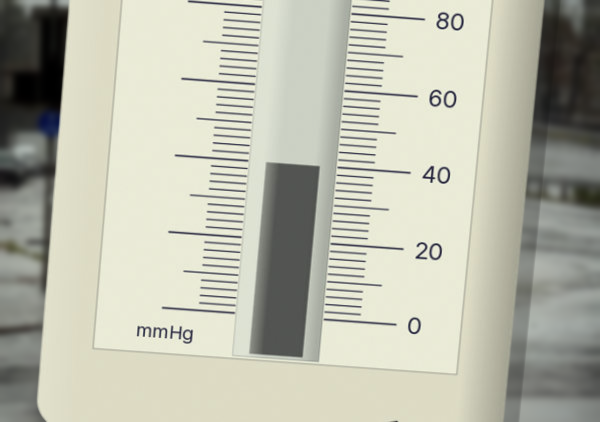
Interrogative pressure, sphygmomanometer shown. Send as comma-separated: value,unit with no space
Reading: 40,mmHg
